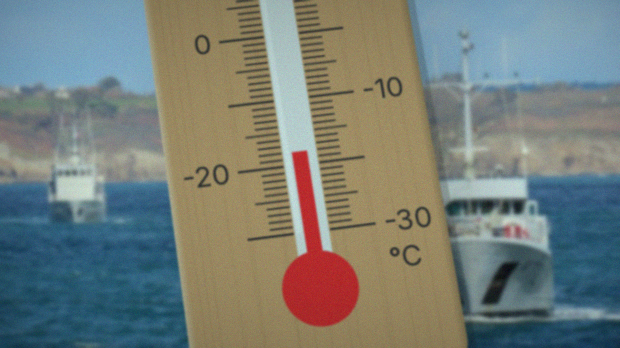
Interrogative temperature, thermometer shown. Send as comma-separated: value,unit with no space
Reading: -18,°C
